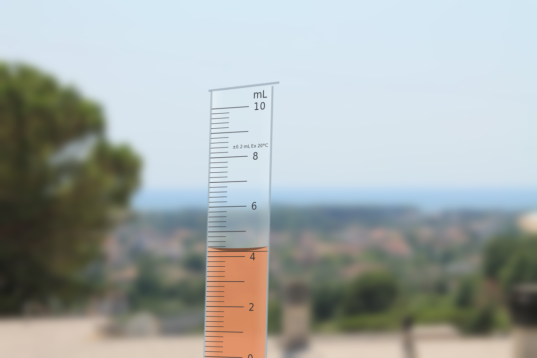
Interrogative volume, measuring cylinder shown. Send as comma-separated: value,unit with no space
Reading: 4.2,mL
